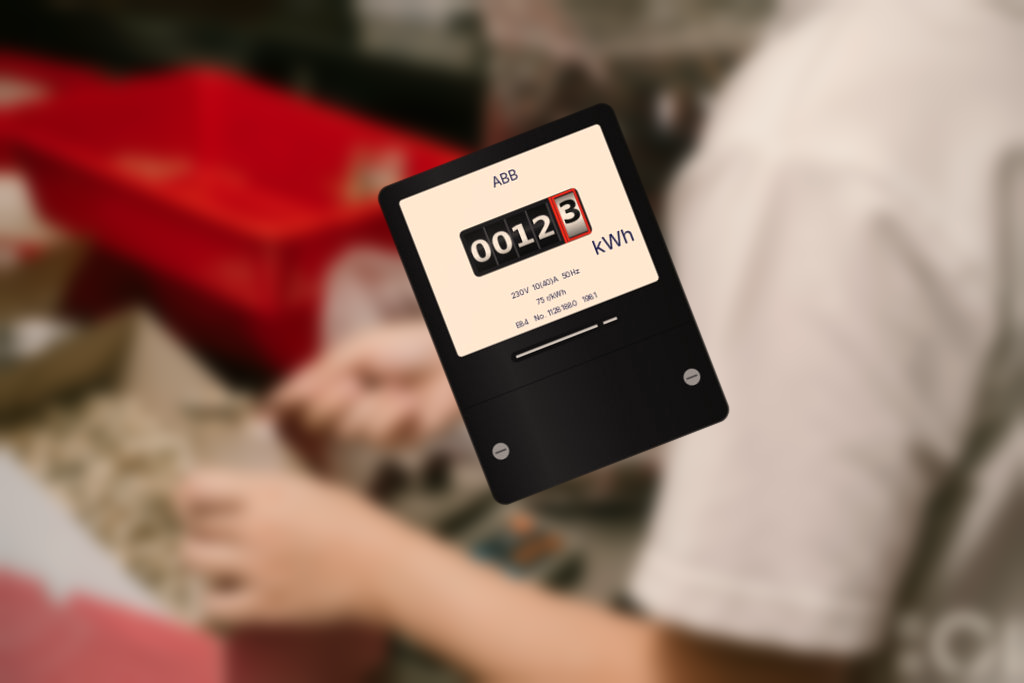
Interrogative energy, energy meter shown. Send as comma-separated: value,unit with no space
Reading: 12.3,kWh
